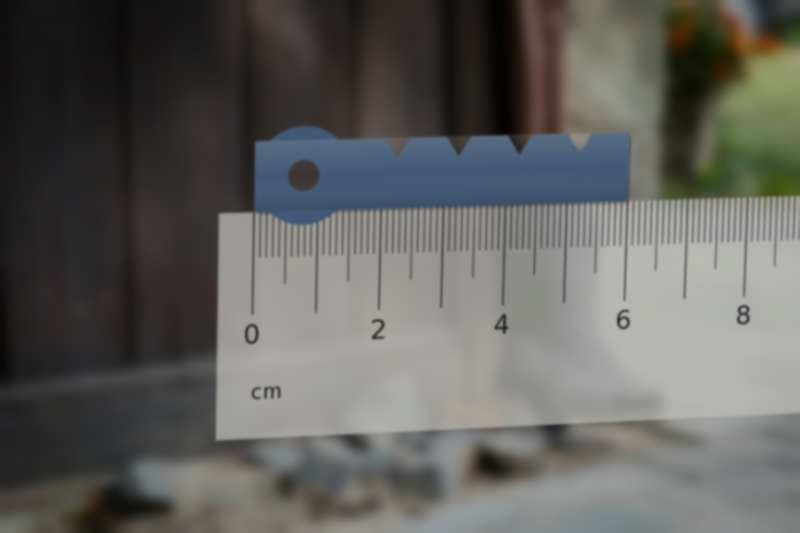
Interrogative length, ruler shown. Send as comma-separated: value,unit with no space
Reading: 6,cm
